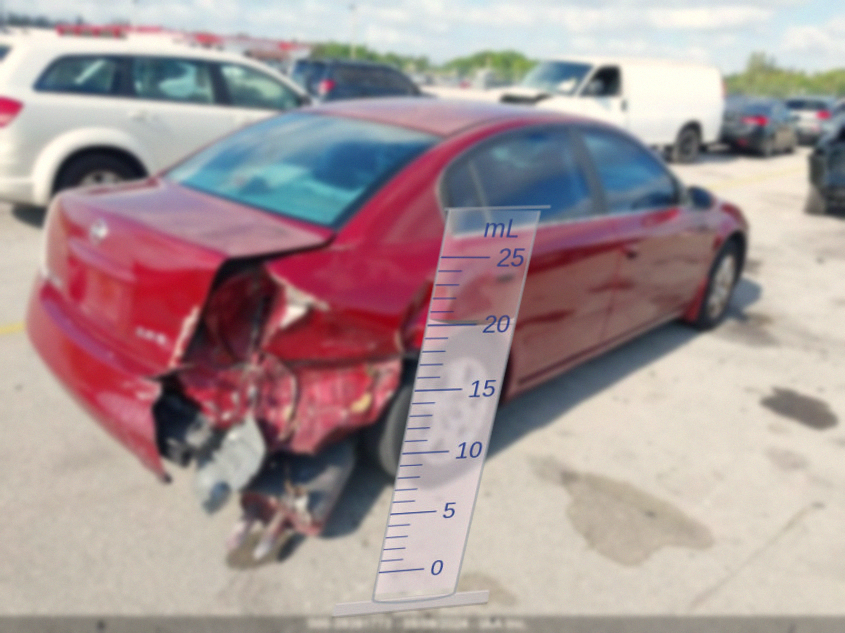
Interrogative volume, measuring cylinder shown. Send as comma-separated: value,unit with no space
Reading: 20,mL
